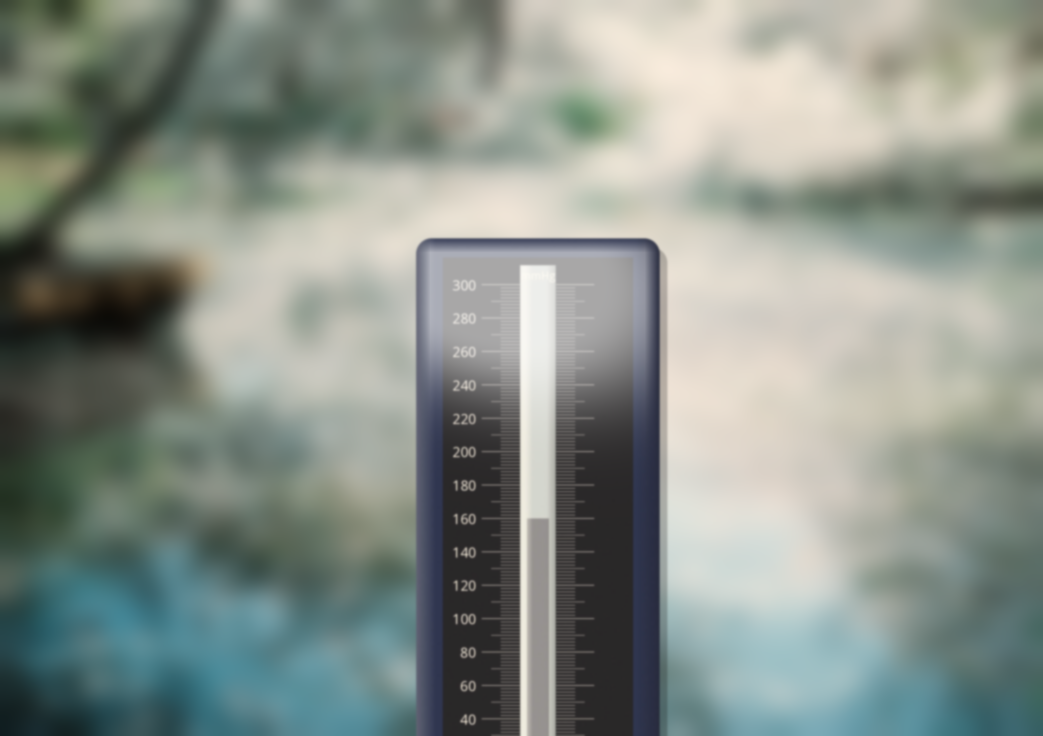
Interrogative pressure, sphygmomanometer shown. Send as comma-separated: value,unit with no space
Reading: 160,mmHg
